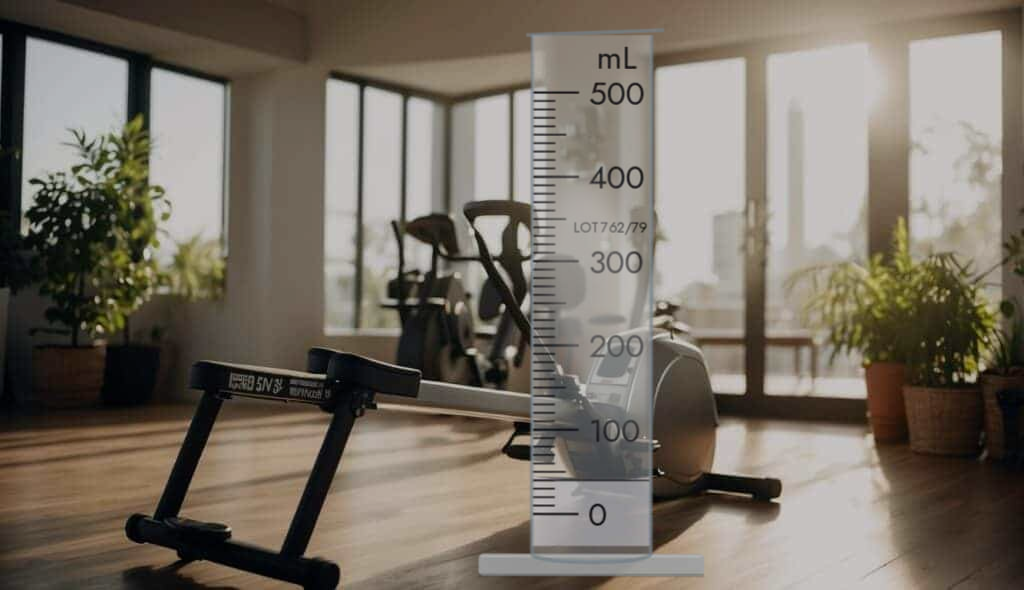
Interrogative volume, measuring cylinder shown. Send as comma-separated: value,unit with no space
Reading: 40,mL
